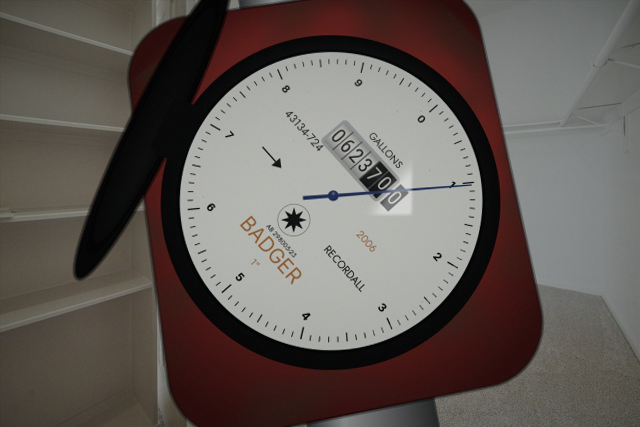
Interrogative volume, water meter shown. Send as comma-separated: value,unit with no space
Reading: 623701.0,gal
